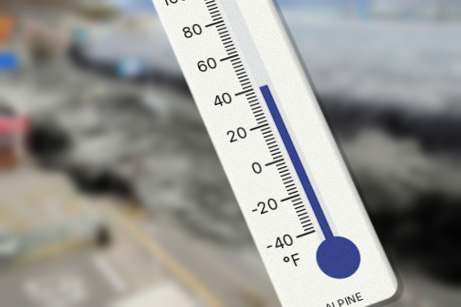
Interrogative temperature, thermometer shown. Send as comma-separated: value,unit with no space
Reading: 40,°F
